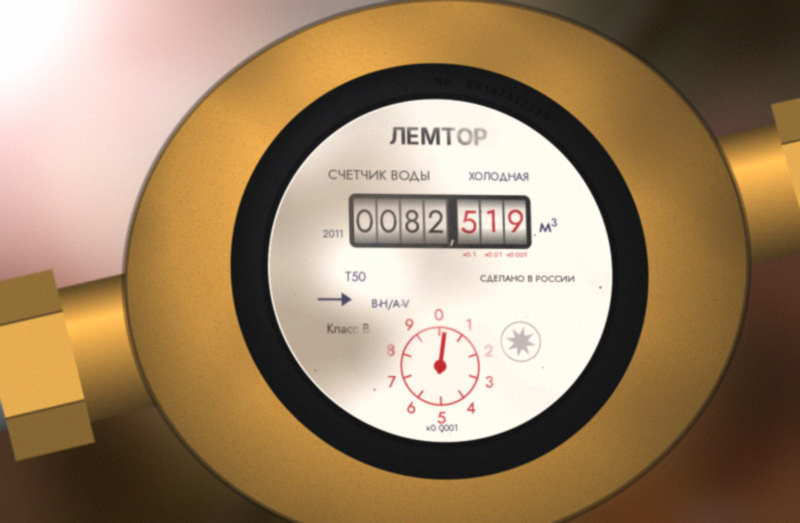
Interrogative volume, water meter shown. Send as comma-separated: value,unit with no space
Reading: 82.5190,m³
